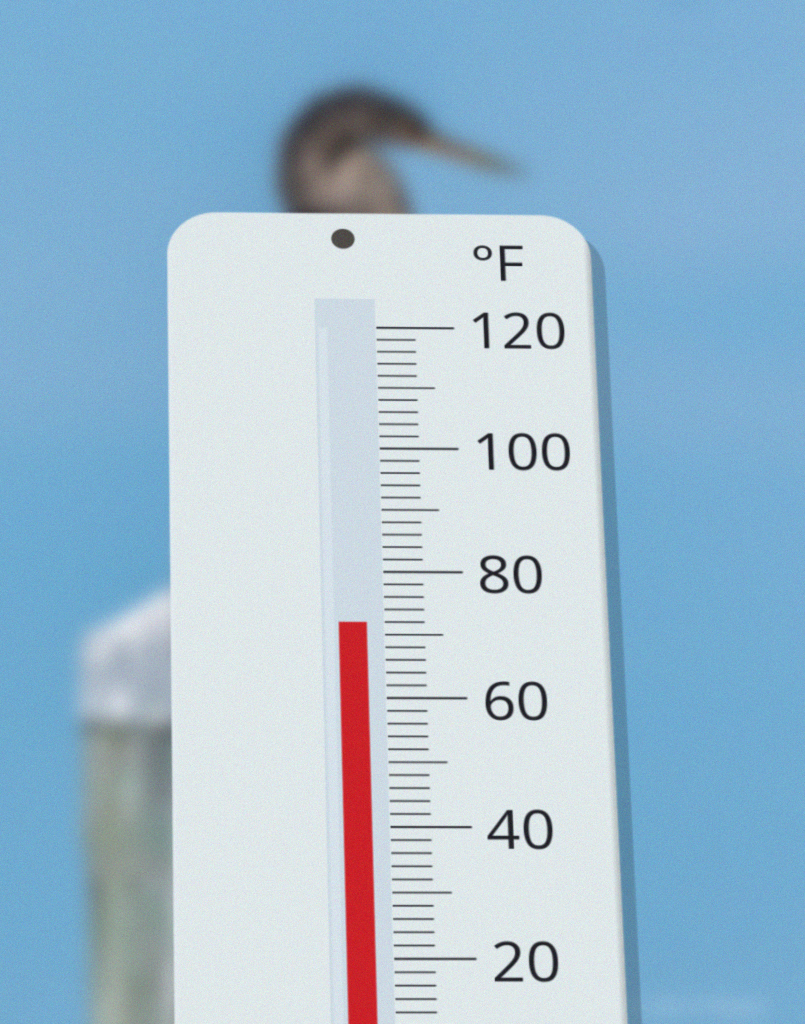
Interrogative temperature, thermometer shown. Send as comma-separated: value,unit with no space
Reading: 72,°F
